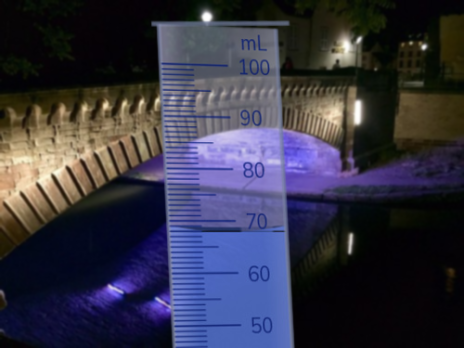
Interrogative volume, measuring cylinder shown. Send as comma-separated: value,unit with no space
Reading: 68,mL
